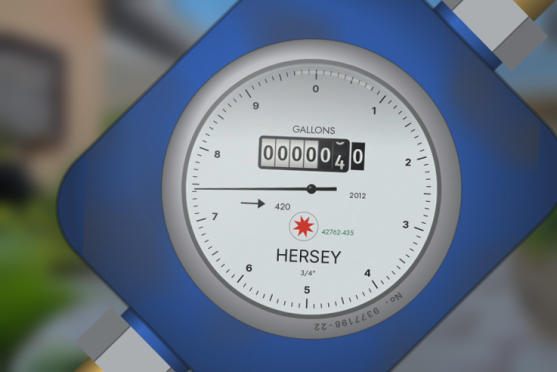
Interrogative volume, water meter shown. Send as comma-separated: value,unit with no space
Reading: 37.4,gal
